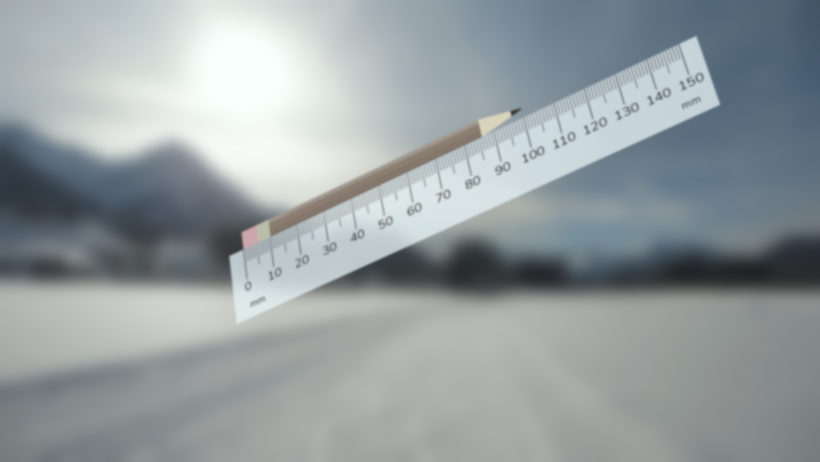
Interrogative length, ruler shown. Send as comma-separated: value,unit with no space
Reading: 100,mm
